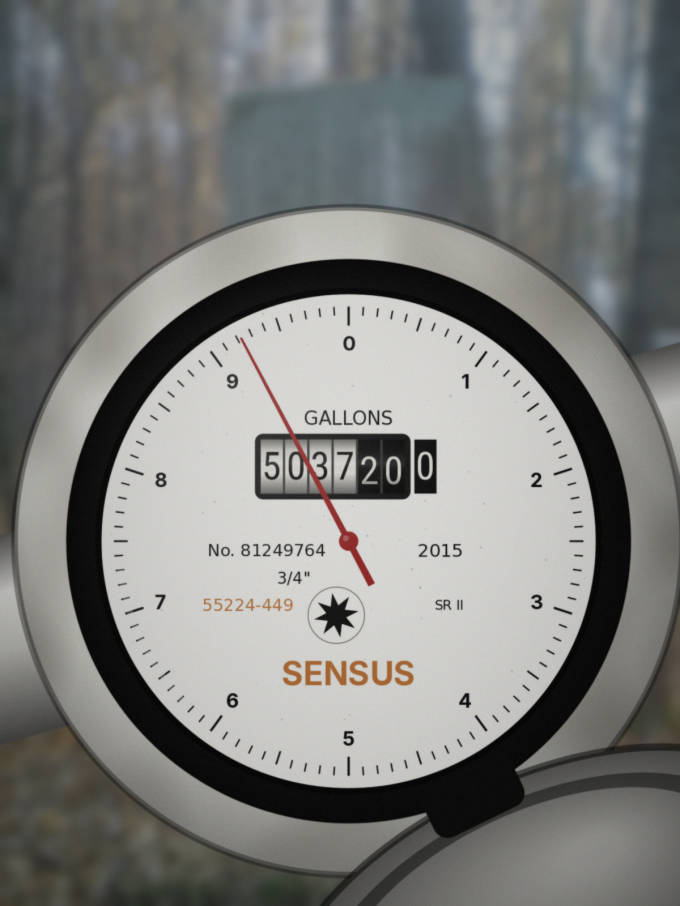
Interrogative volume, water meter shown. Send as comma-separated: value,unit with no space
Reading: 5037199.2,gal
